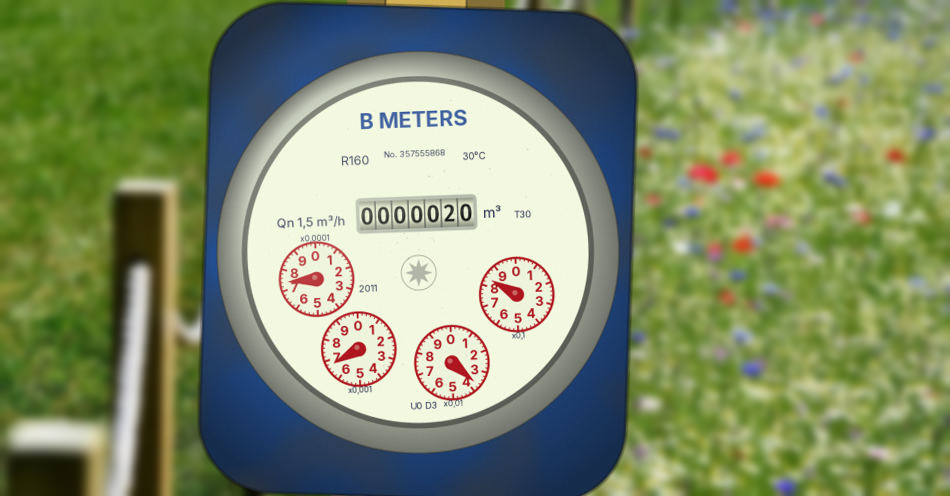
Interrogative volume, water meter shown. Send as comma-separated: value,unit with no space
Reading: 20.8367,m³
